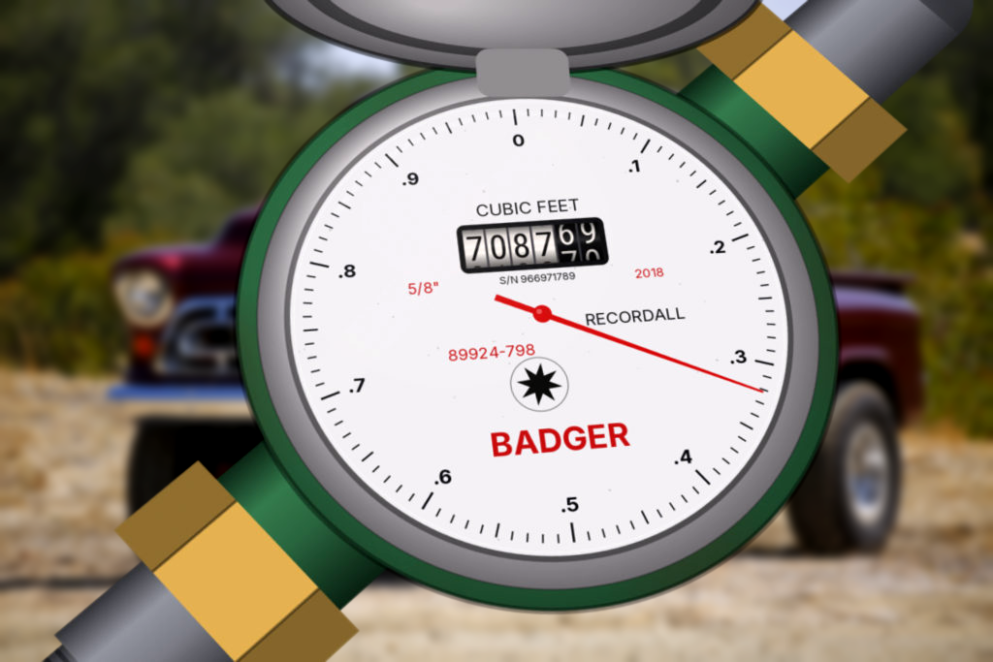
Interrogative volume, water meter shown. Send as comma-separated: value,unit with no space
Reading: 708769.32,ft³
